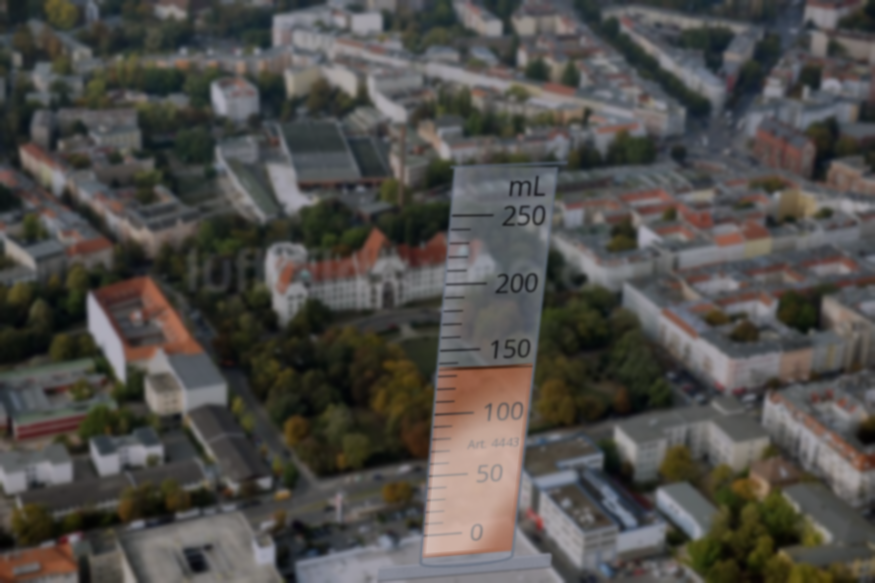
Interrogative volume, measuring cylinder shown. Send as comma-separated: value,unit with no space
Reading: 135,mL
